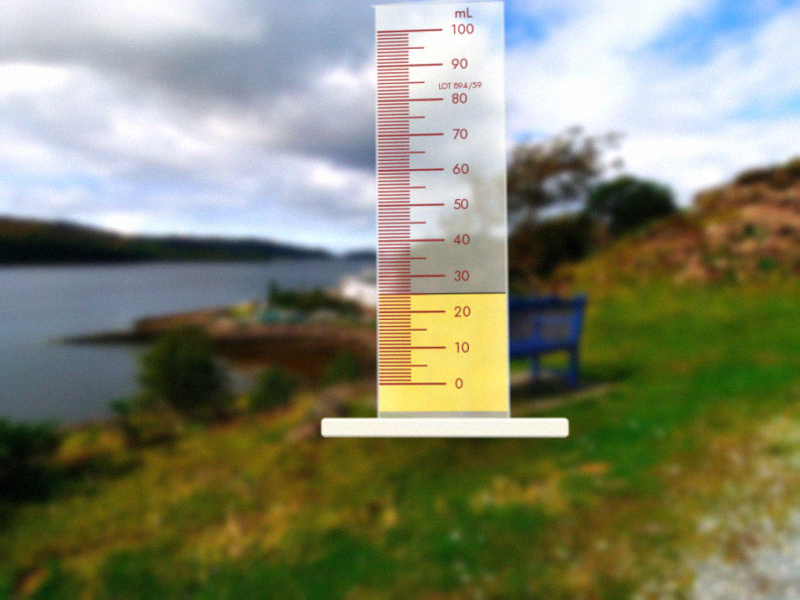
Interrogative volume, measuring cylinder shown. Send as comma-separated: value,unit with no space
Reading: 25,mL
